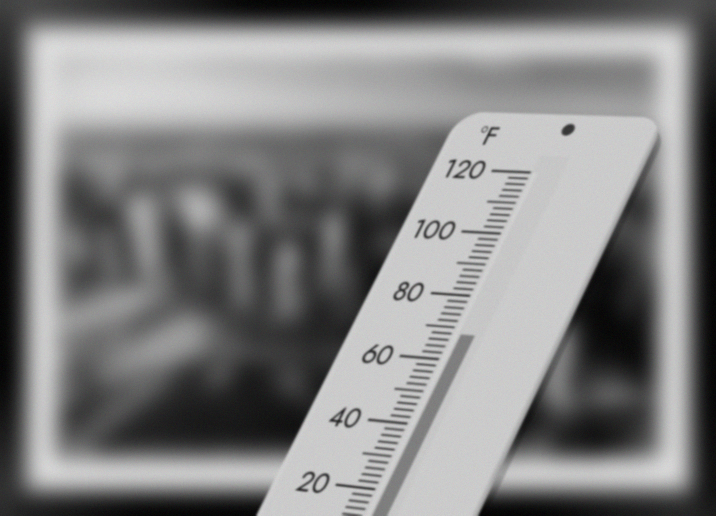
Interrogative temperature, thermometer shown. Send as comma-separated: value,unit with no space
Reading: 68,°F
